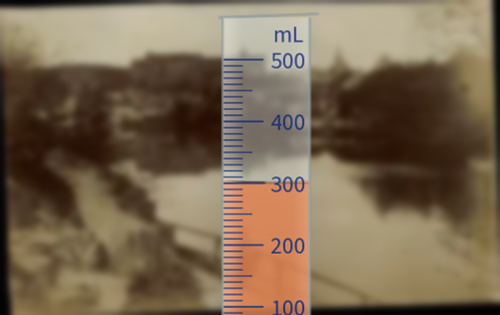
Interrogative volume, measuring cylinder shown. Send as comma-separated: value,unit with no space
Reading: 300,mL
